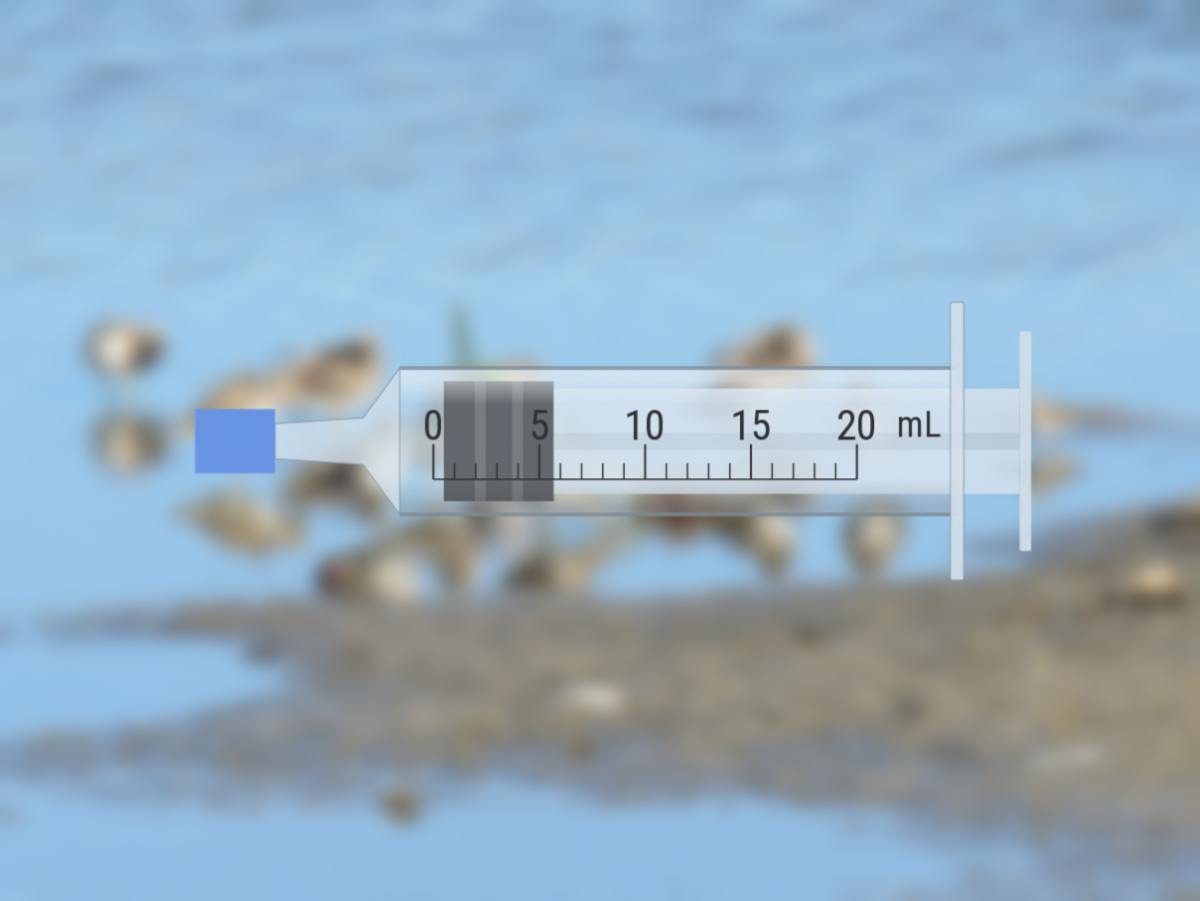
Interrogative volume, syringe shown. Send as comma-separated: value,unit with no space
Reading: 0.5,mL
